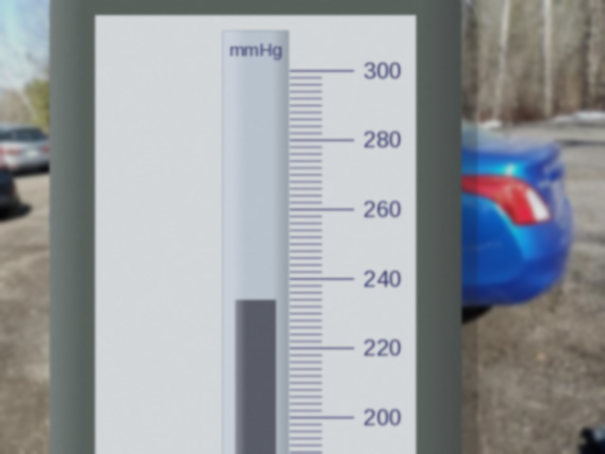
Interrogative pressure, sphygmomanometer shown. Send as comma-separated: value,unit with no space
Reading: 234,mmHg
